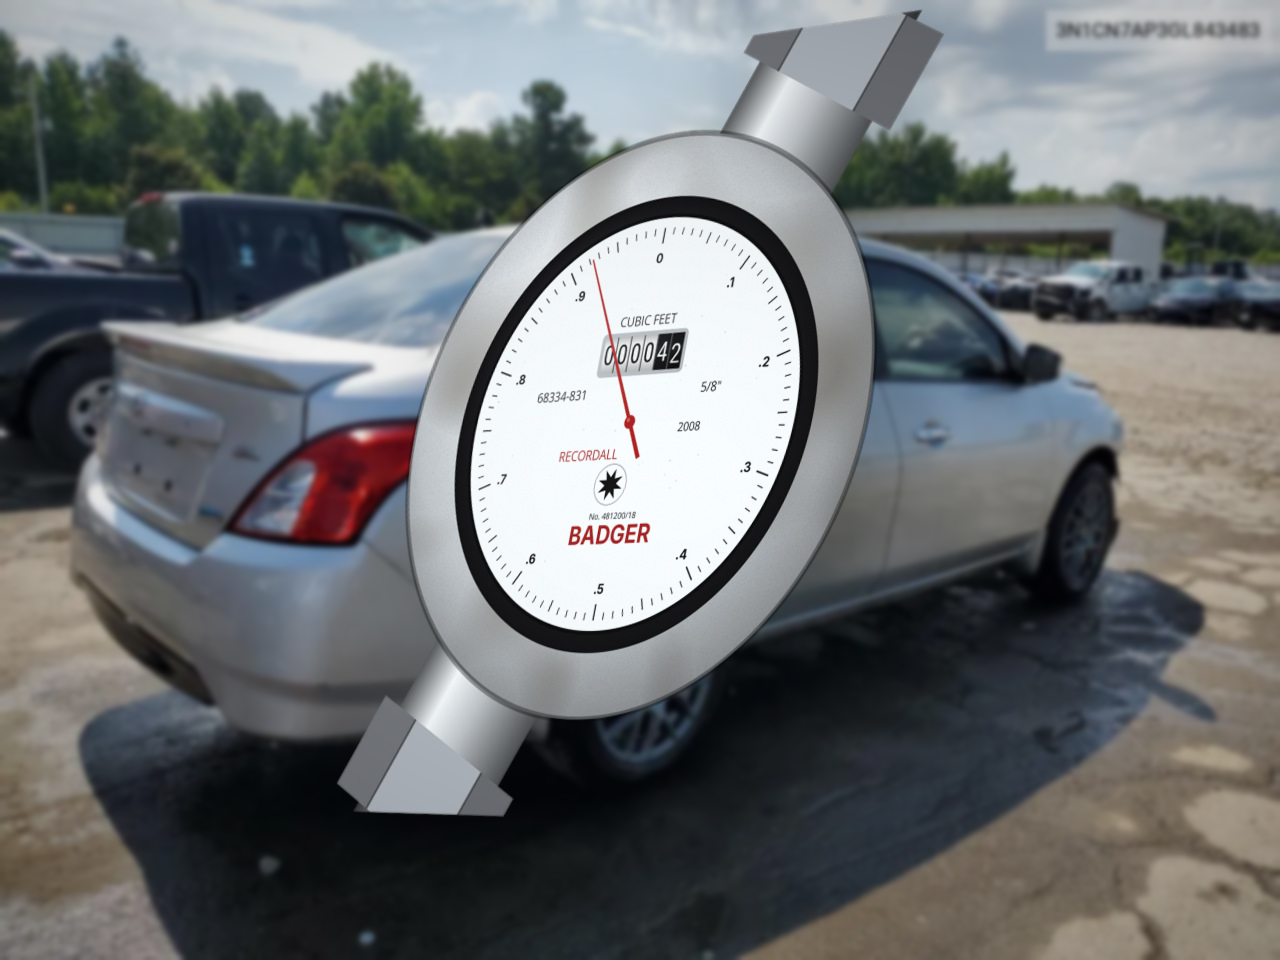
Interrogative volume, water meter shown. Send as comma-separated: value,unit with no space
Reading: 41.92,ft³
